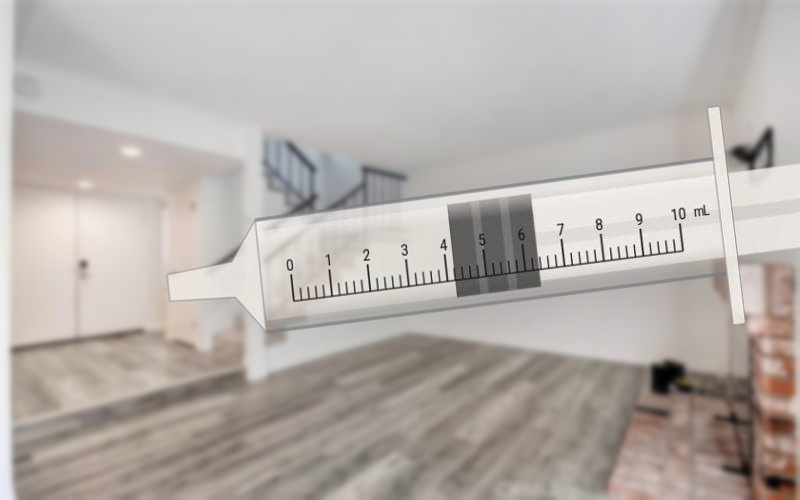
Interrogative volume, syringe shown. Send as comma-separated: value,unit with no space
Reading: 4.2,mL
